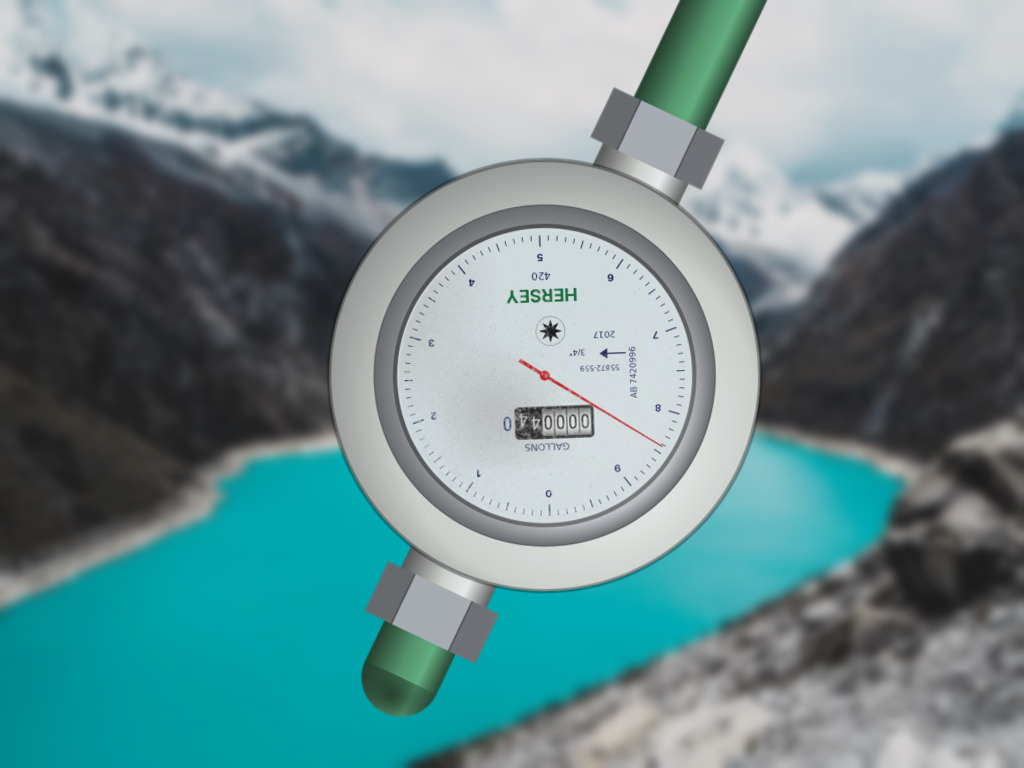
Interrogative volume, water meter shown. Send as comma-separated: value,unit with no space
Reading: 438.4,gal
